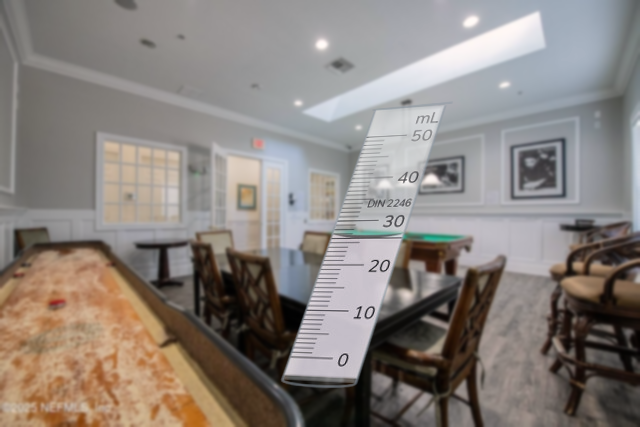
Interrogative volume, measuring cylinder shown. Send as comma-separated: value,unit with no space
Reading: 26,mL
